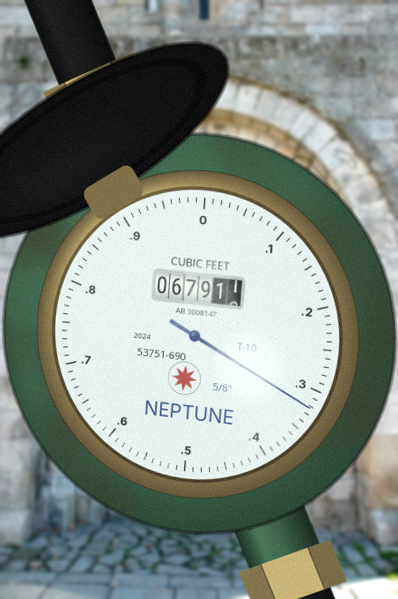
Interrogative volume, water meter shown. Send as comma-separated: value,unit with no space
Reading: 67911.32,ft³
